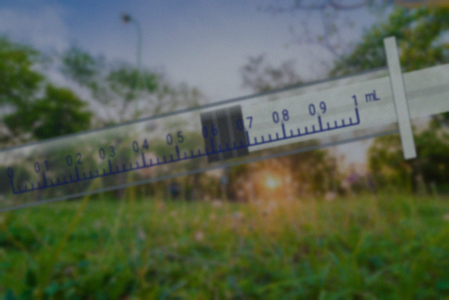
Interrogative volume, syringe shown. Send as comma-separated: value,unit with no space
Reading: 0.58,mL
